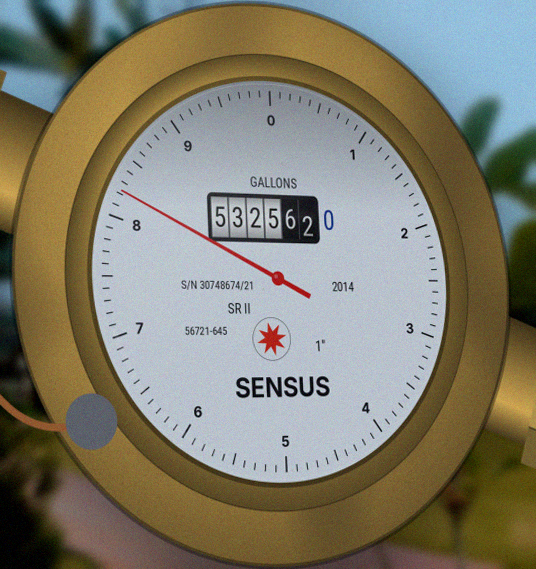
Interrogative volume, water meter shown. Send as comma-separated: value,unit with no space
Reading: 5325618.2,gal
